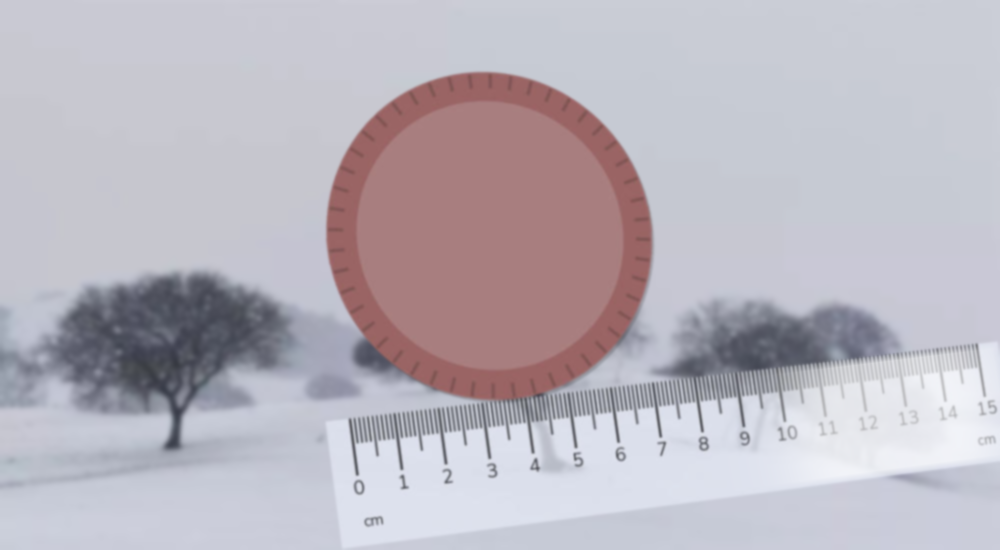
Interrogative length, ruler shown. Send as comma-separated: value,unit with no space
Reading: 7.5,cm
